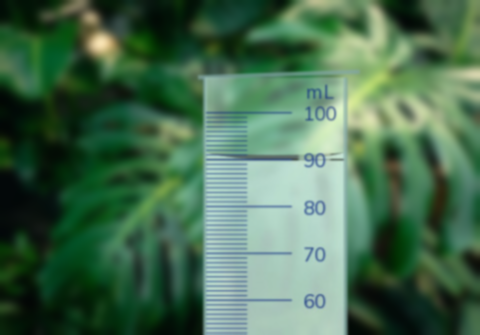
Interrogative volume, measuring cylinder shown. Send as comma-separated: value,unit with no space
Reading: 90,mL
